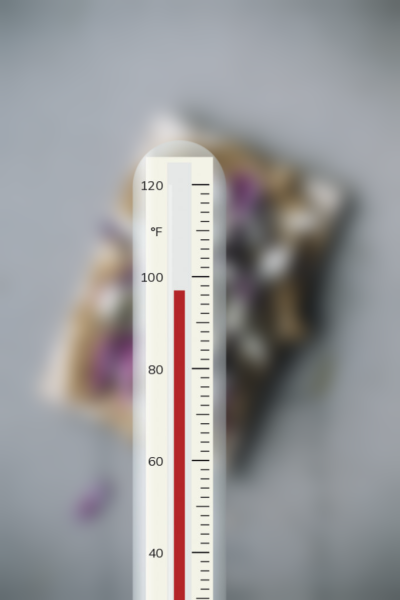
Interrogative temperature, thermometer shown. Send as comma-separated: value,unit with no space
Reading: 97,°F
